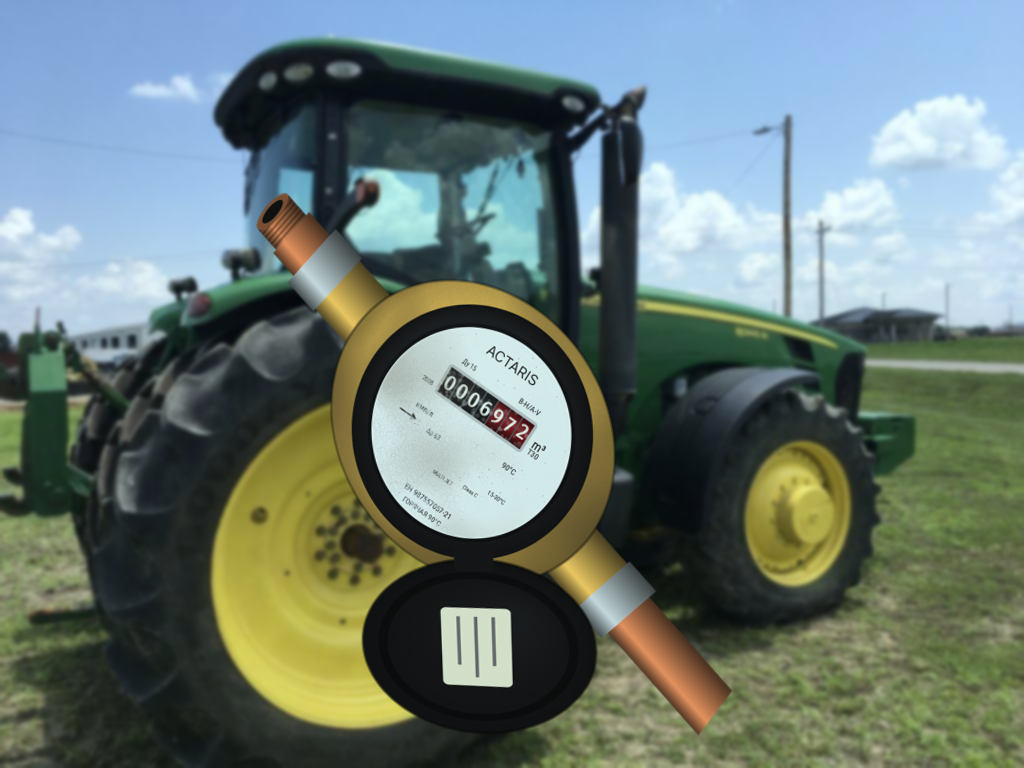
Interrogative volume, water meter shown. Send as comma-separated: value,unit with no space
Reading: 6.972,m³
